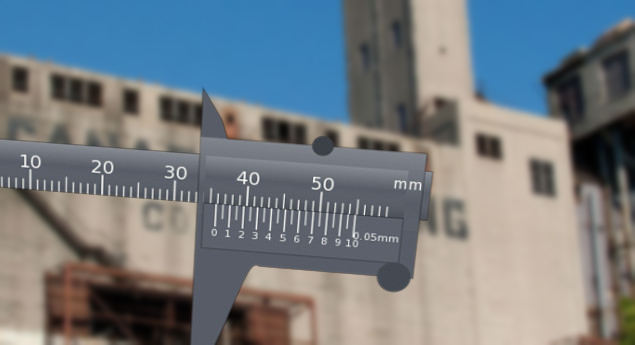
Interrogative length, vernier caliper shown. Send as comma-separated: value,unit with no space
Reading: 35.8,mm
